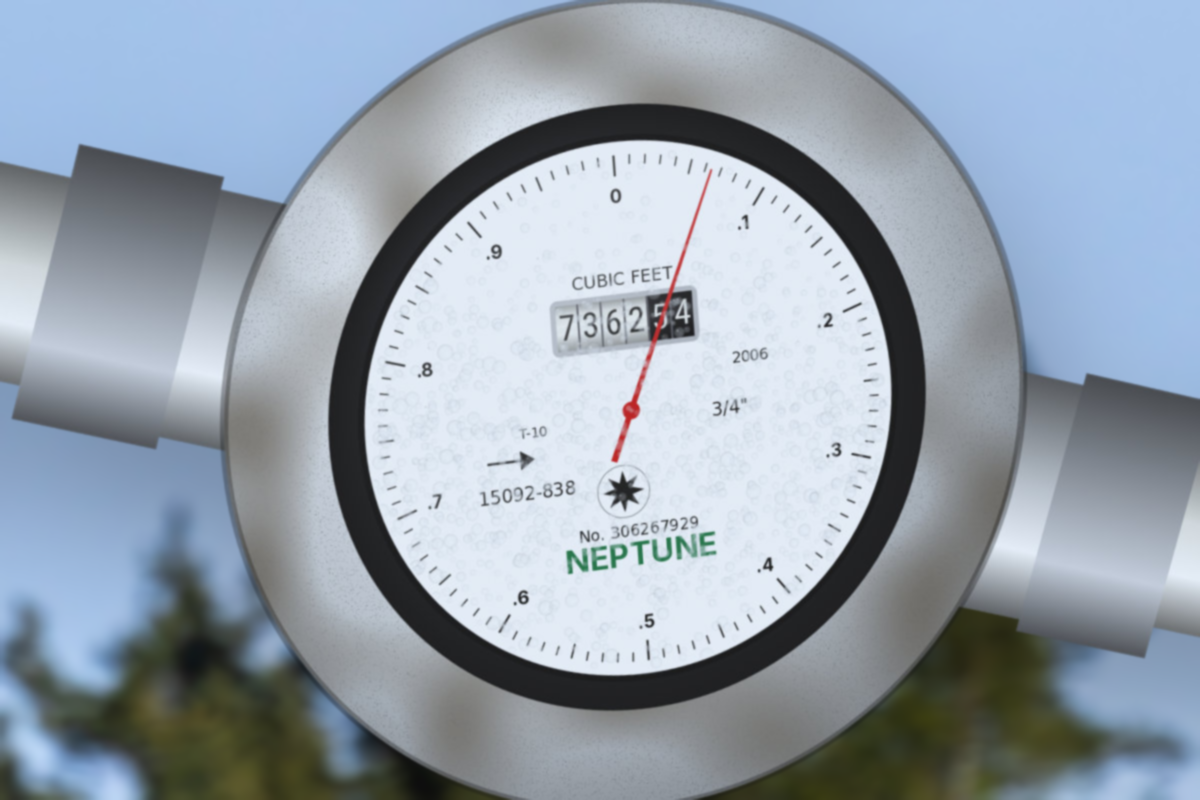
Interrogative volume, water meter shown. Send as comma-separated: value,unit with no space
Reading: 736254.06,ft³
